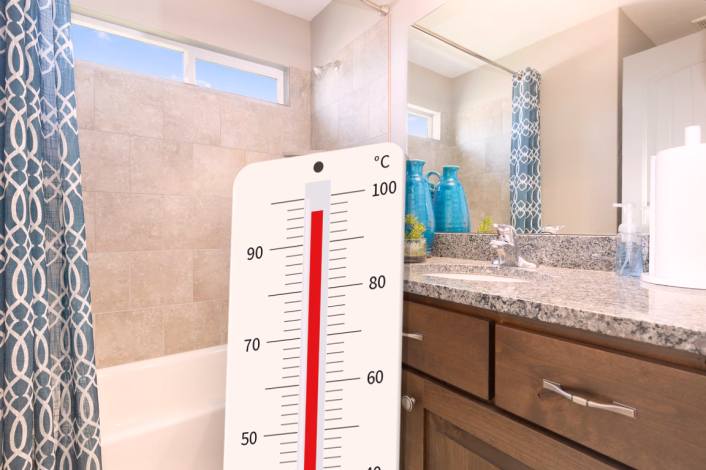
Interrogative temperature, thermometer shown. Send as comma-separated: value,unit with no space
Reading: 97,°C
